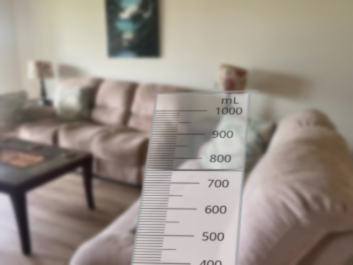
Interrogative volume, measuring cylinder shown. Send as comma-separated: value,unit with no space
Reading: 750,mL
